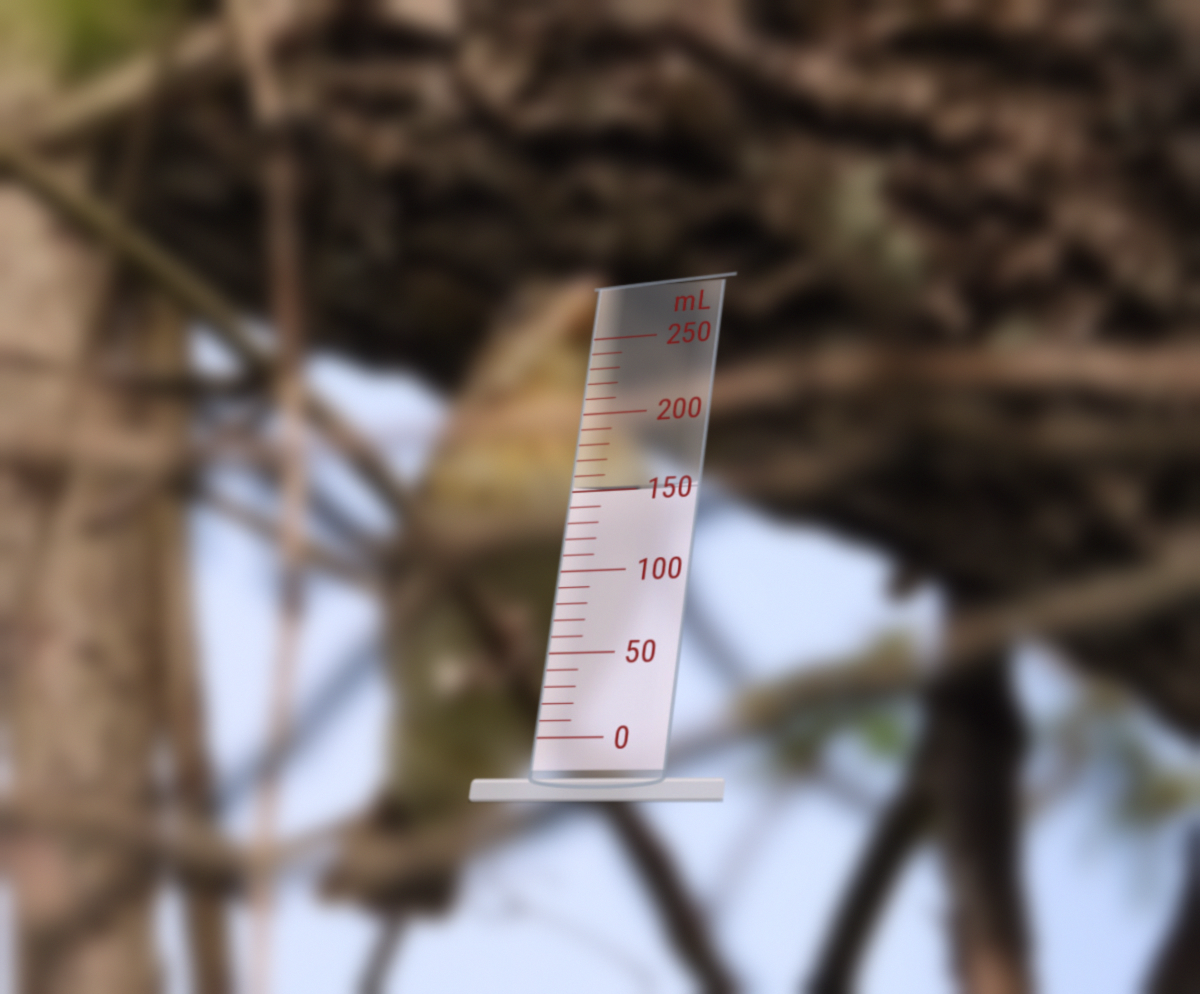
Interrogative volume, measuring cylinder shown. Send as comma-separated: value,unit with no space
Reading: 150,mL
